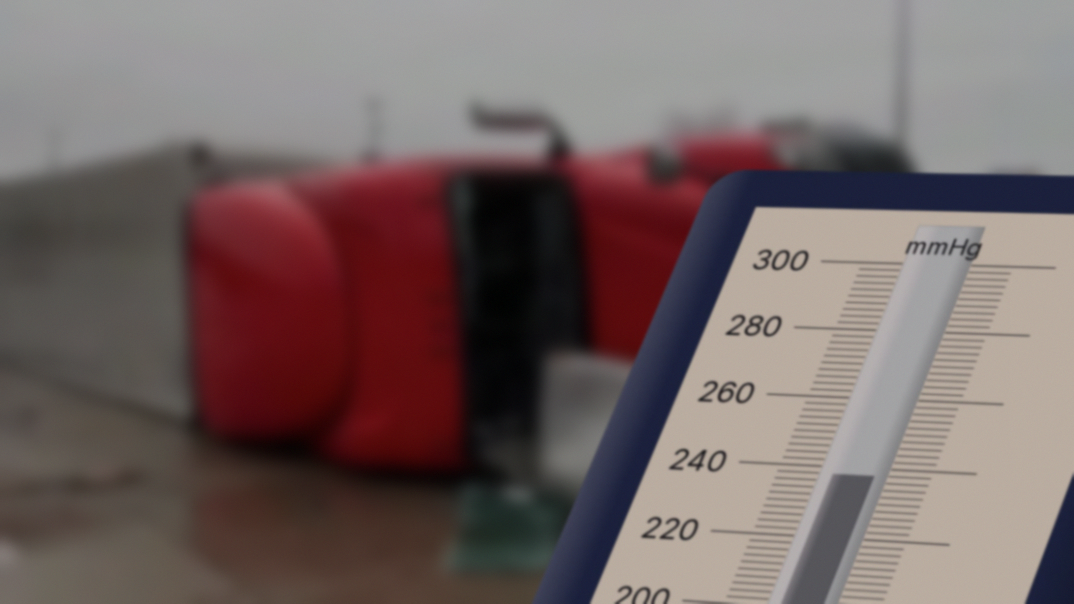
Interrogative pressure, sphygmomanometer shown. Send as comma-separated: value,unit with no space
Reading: 238,mmHg
